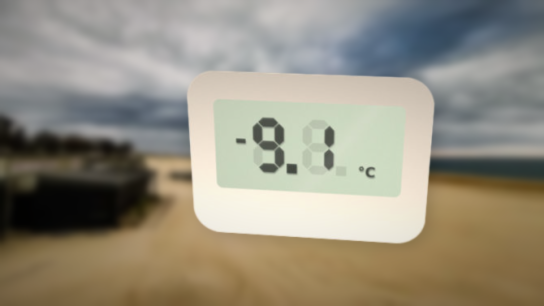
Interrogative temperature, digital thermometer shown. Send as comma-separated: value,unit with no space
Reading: -9.1,°C
